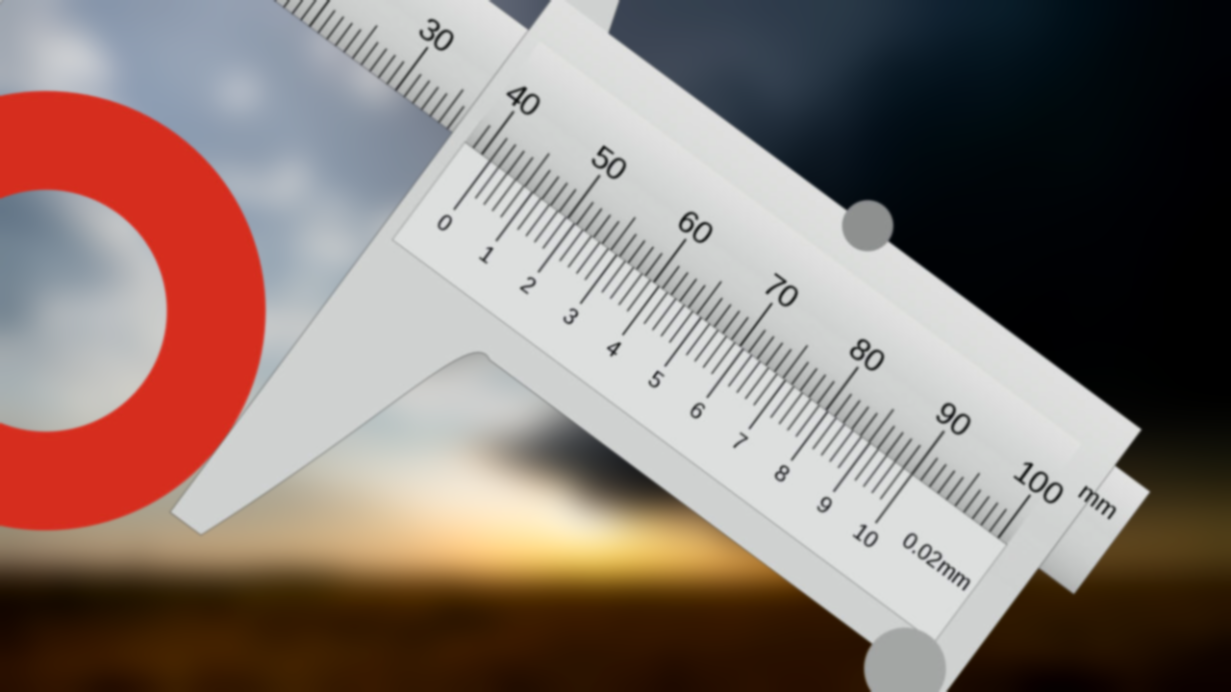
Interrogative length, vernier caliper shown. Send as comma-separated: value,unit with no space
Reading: 41.0,mm
